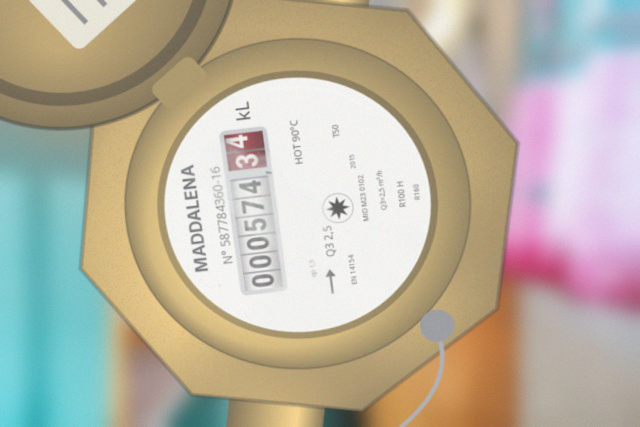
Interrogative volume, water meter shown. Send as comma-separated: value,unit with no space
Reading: 574.34,kL
